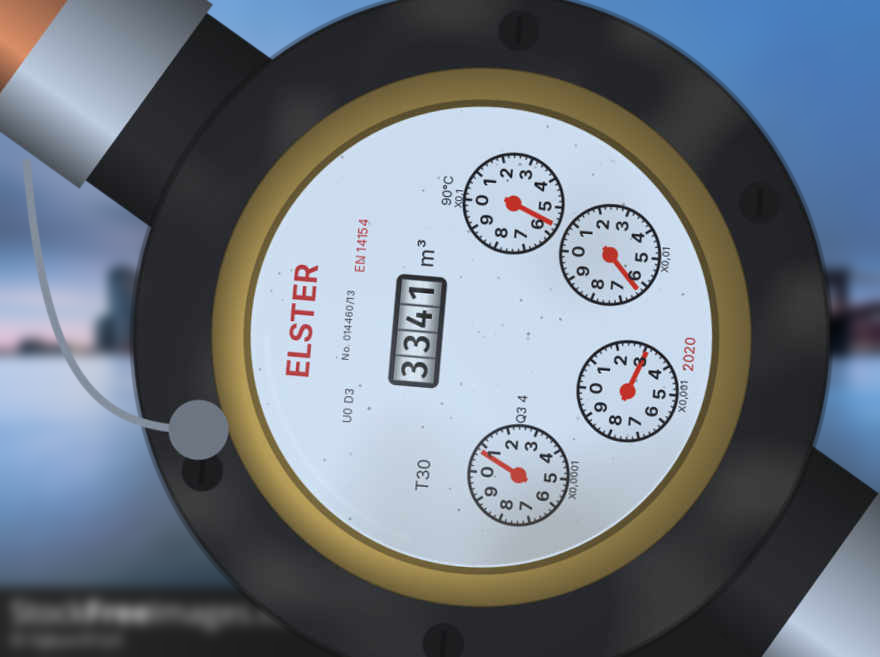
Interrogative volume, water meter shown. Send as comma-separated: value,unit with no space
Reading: 3341.5630,m³
